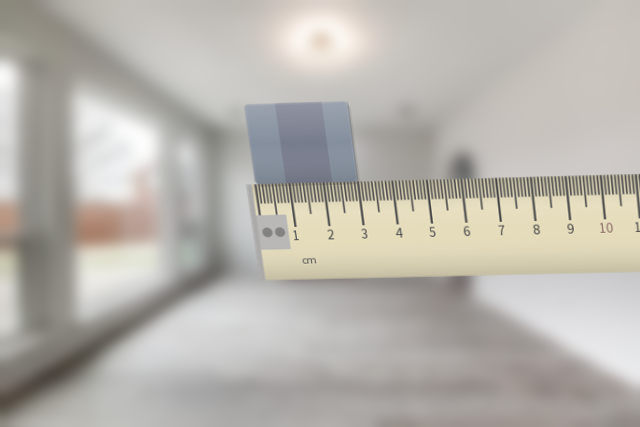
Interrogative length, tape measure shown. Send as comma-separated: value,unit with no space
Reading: 3,cm
